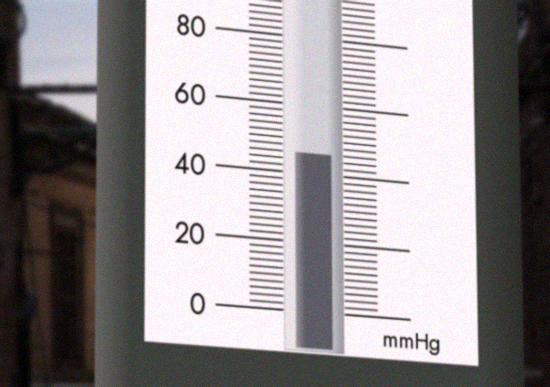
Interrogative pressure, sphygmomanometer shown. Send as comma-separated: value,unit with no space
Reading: 46,mmHg
